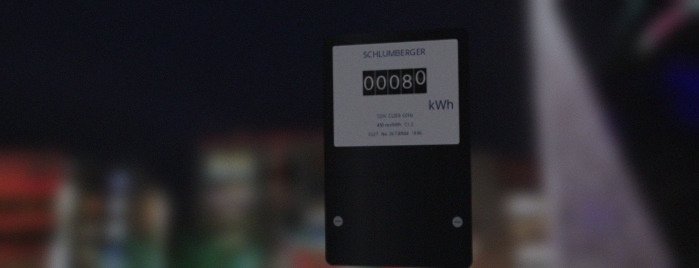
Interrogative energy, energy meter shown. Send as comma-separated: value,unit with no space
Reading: 80,kWh
